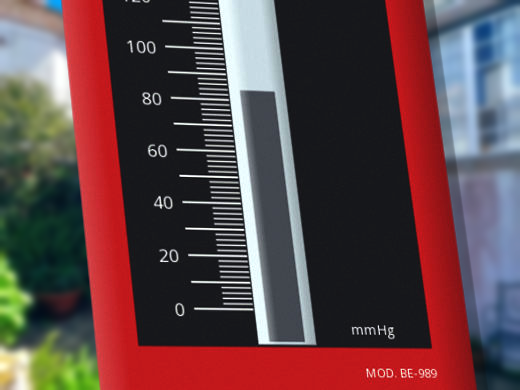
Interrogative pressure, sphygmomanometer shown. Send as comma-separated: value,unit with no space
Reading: 84,mmHg
